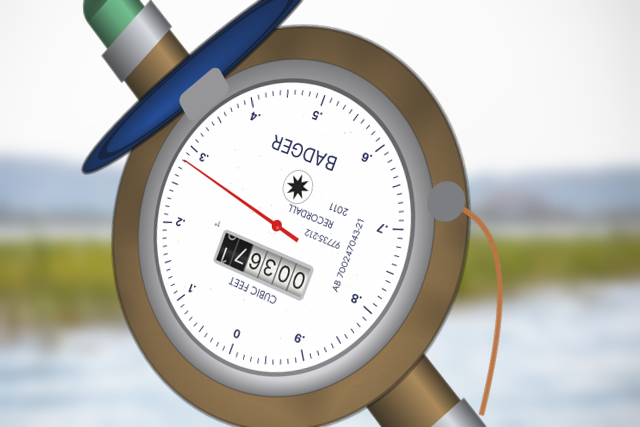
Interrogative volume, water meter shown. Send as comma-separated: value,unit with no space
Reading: 3671.28,ft³
